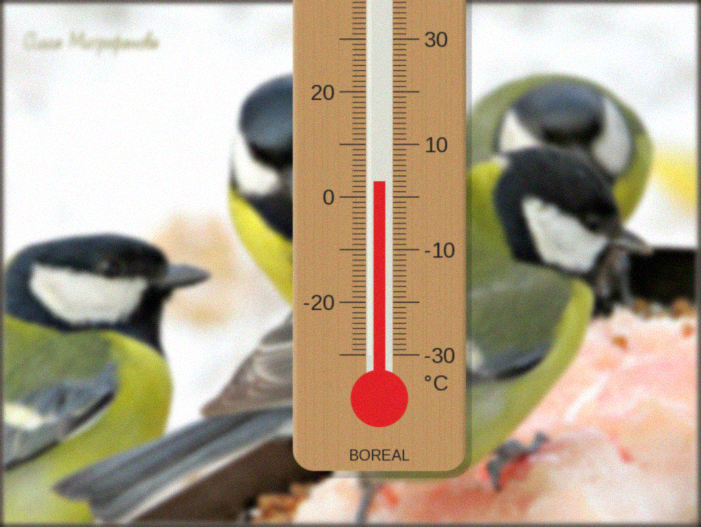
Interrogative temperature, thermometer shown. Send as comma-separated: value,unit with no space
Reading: 3,°C
